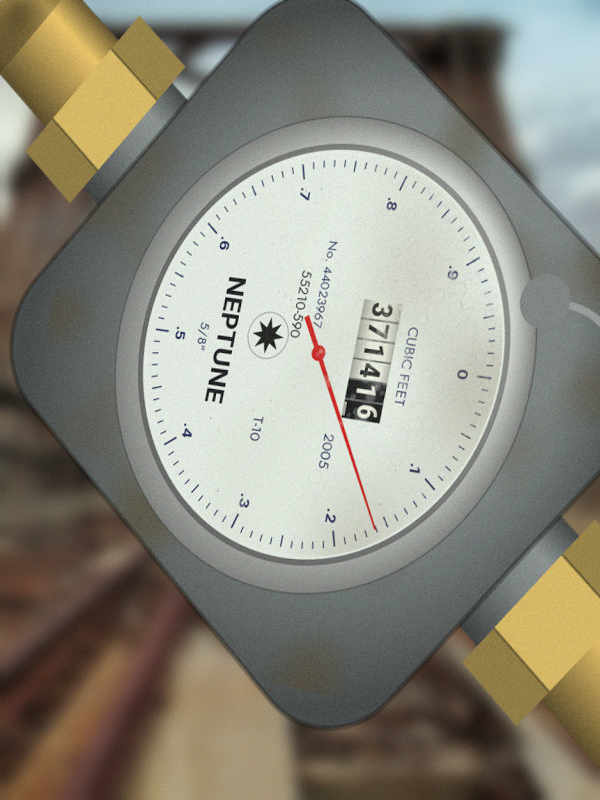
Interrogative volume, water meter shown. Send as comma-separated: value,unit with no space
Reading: 371416.16,ft³
